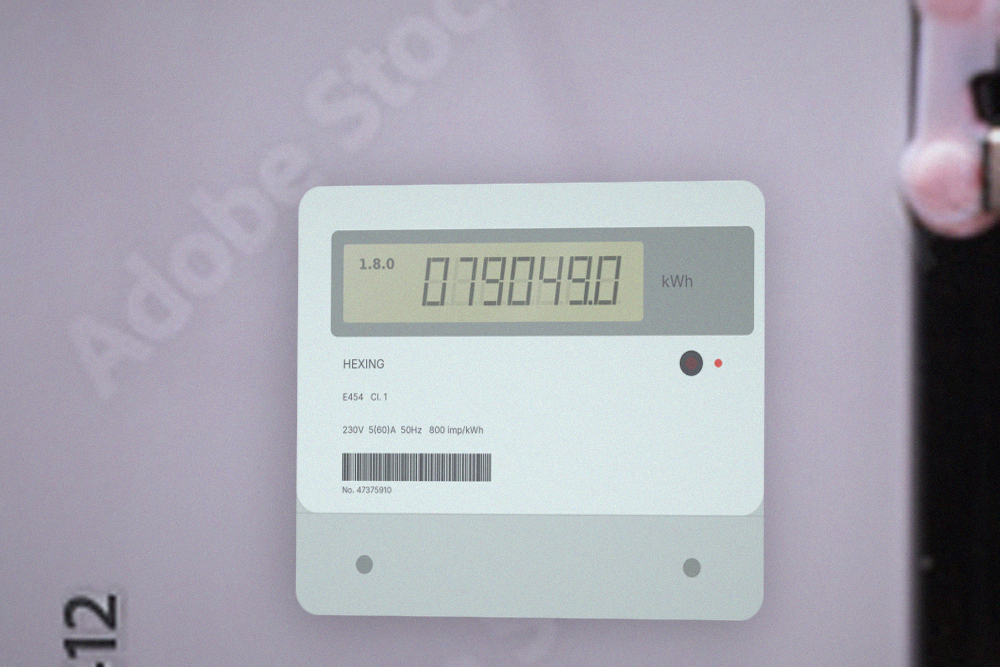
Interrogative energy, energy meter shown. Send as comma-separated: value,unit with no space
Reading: 79049.0,kWh
